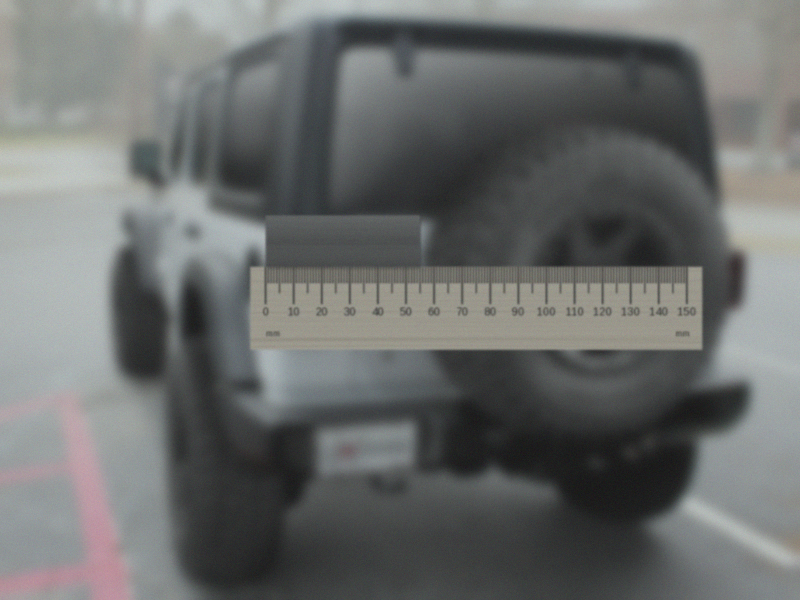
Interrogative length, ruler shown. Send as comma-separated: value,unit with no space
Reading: 55,mm
